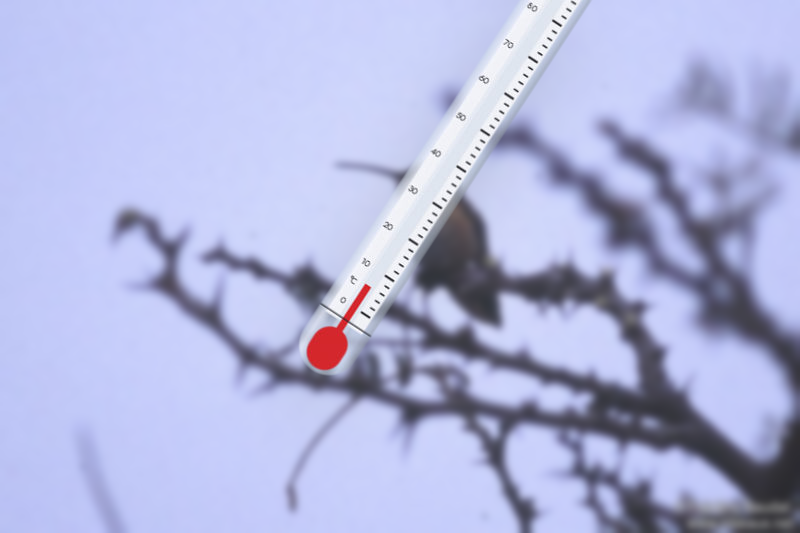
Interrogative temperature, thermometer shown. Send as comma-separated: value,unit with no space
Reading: 6,°C
